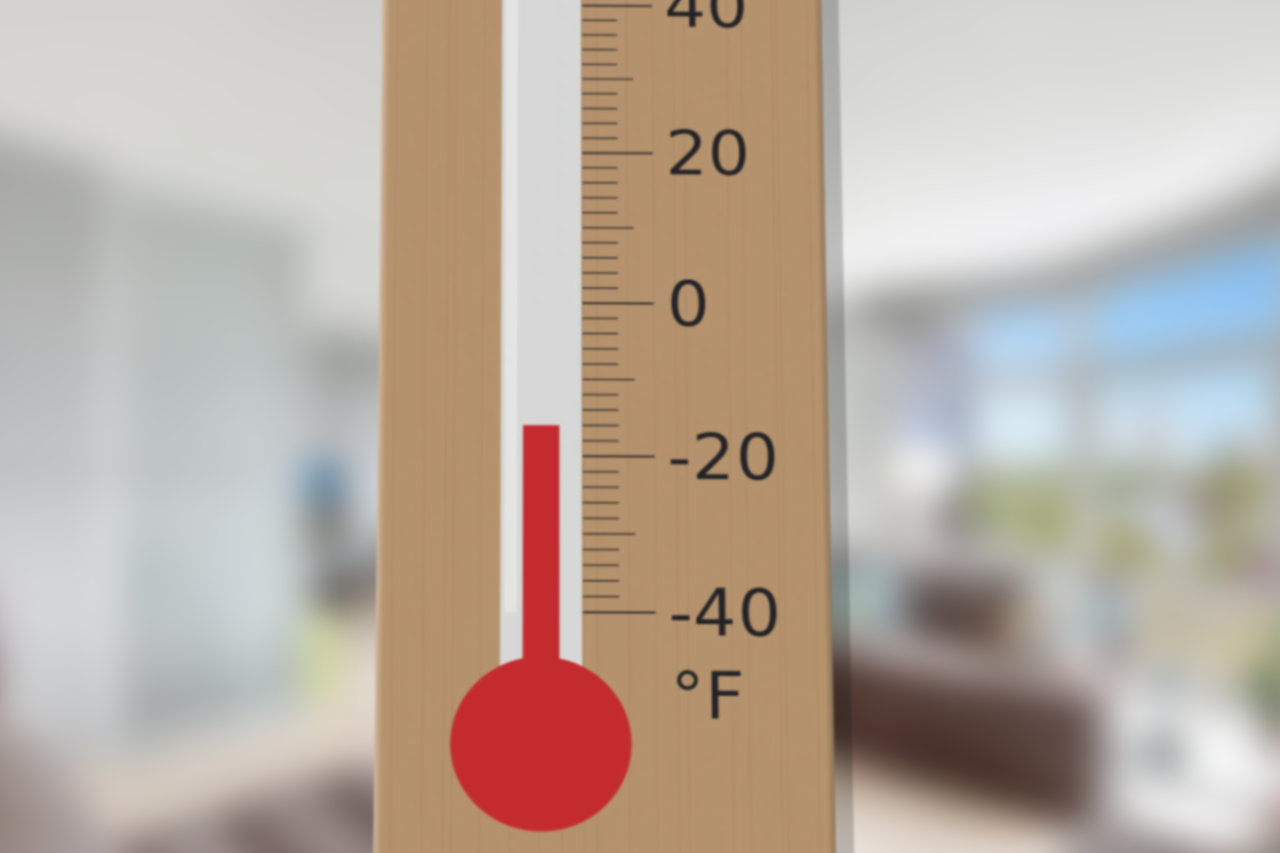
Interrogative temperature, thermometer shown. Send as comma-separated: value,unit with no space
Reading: -16,°F
